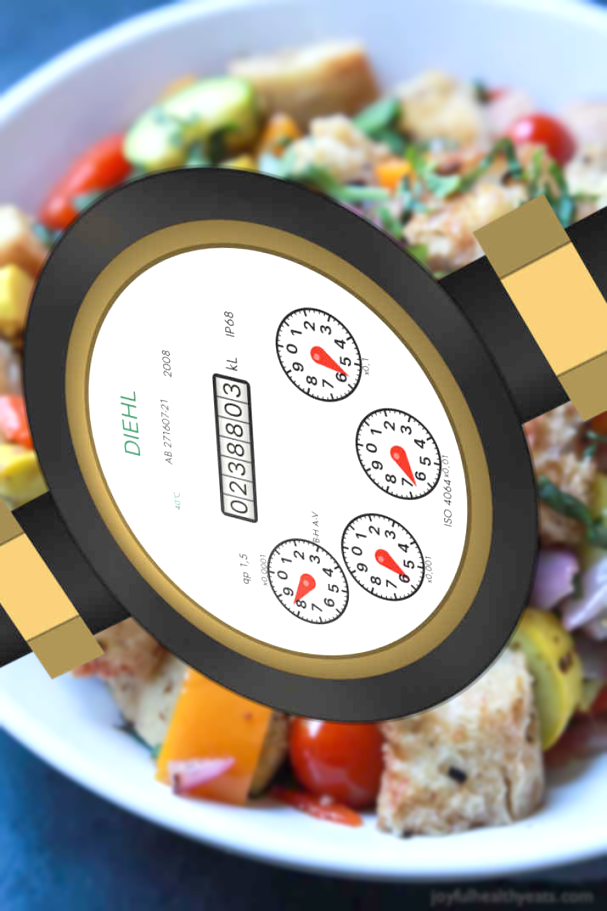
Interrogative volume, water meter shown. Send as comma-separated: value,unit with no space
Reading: 238803.5658,kL
